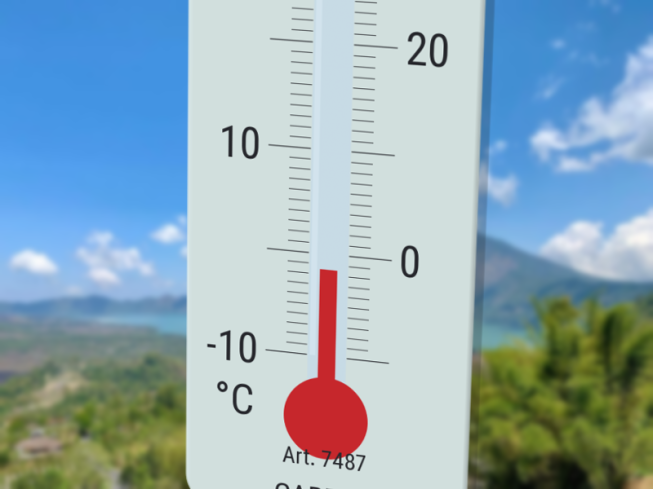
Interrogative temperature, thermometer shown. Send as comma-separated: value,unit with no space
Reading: -1.5,°C
